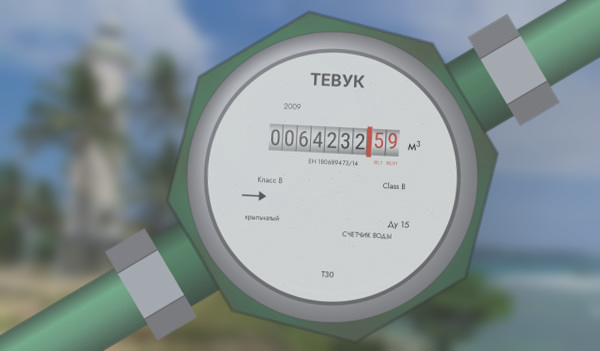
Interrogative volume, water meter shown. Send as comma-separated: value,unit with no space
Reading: 64232.59,m³
